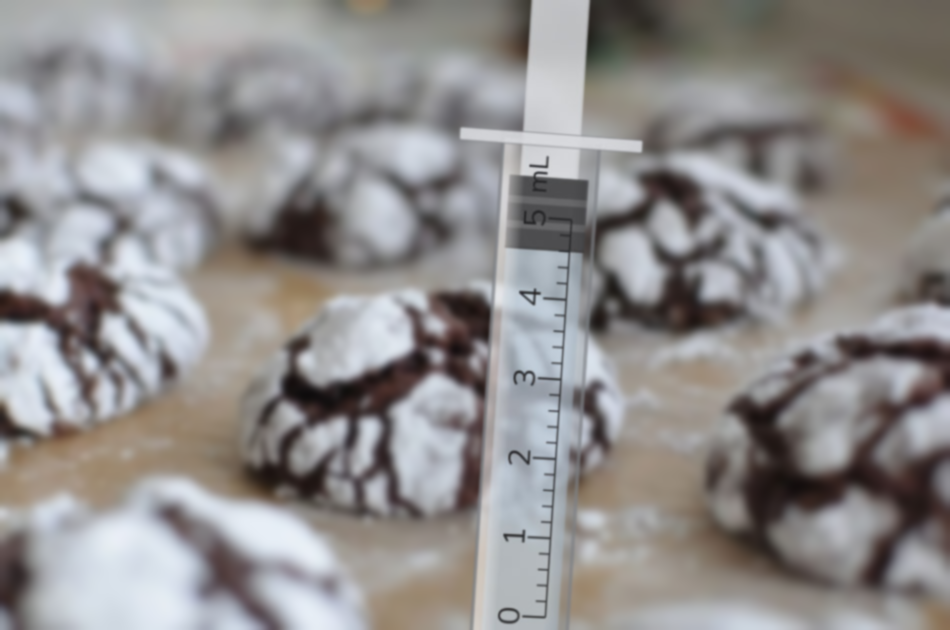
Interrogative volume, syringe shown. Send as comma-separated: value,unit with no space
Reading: 4.6,mL
